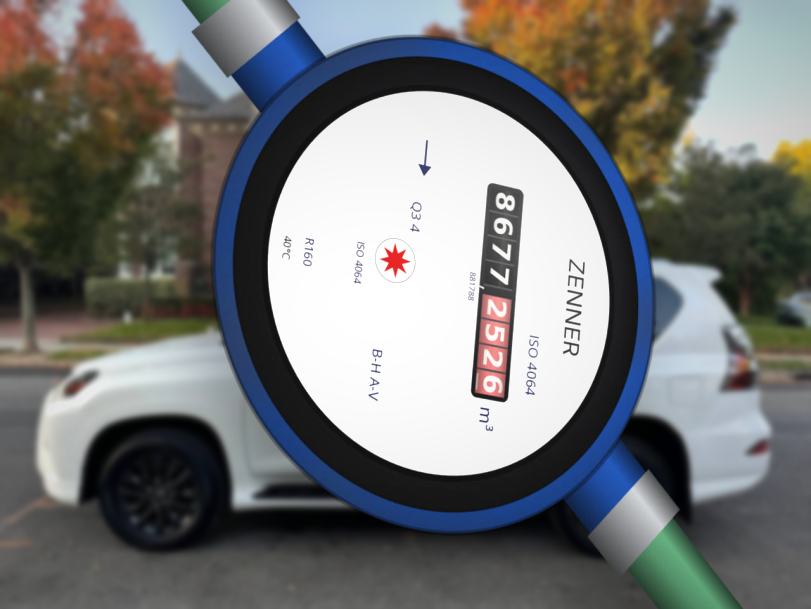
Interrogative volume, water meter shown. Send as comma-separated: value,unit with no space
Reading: 8677.2526,m³
